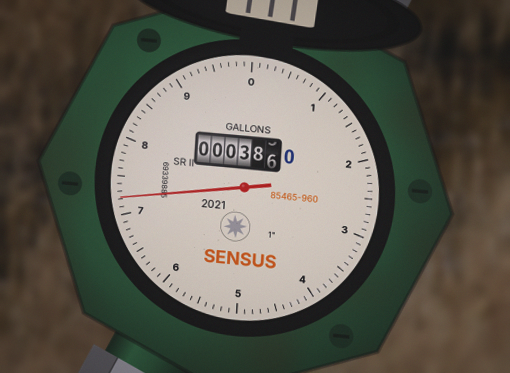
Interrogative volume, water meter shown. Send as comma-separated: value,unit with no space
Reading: 3857.2,gal
